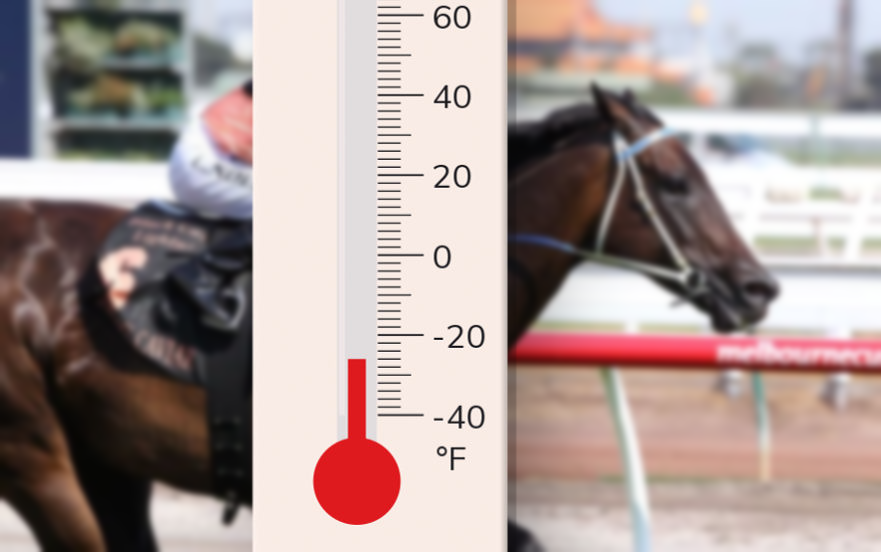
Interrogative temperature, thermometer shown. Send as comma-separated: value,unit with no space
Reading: -26,°F
